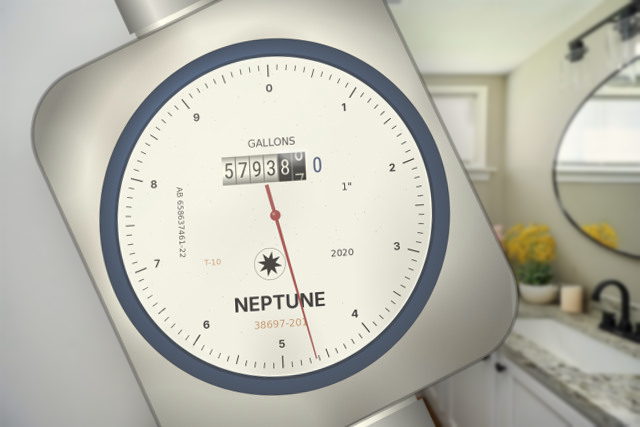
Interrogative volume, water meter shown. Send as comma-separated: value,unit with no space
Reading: 5793864.6,gal
